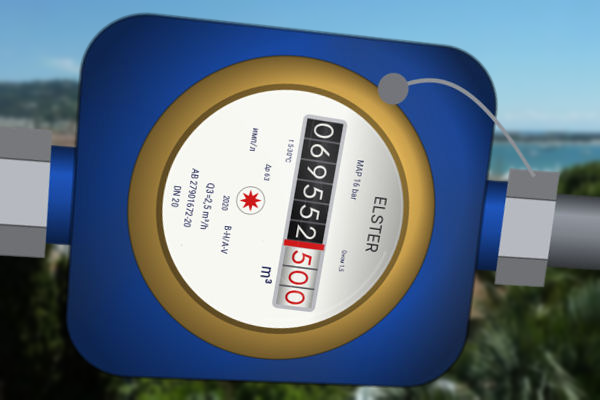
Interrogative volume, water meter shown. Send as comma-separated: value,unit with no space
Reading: 69552.500,m³
